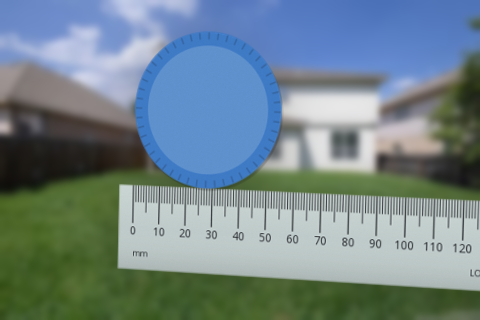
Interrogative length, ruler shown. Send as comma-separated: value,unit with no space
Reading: 55,mm
